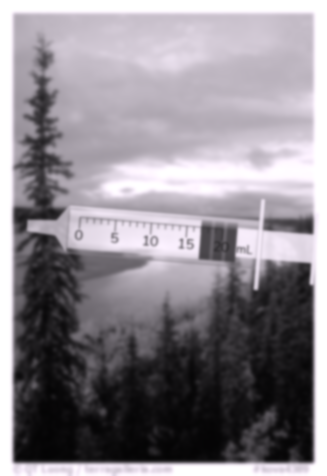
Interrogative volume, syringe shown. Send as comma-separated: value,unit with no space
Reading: 17,mL
